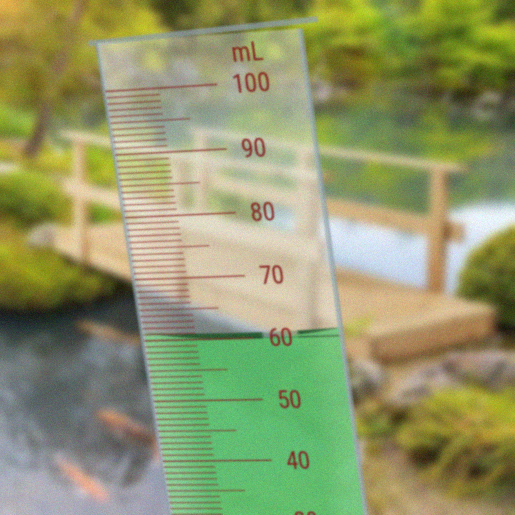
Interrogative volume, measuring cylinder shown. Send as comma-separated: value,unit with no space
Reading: 60,mL
